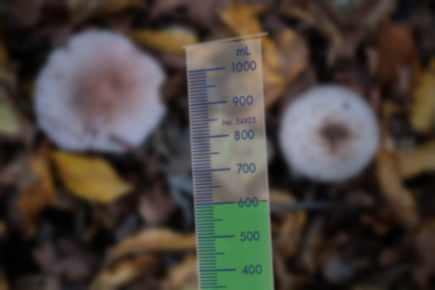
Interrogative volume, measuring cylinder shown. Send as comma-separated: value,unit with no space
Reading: 600,mL
